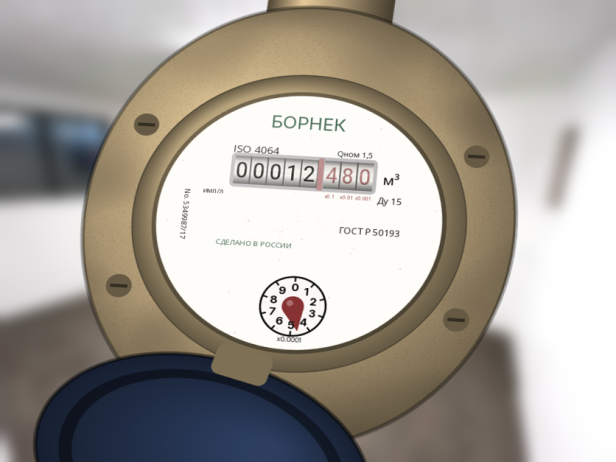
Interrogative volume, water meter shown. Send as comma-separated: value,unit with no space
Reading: 12.4804,m³
